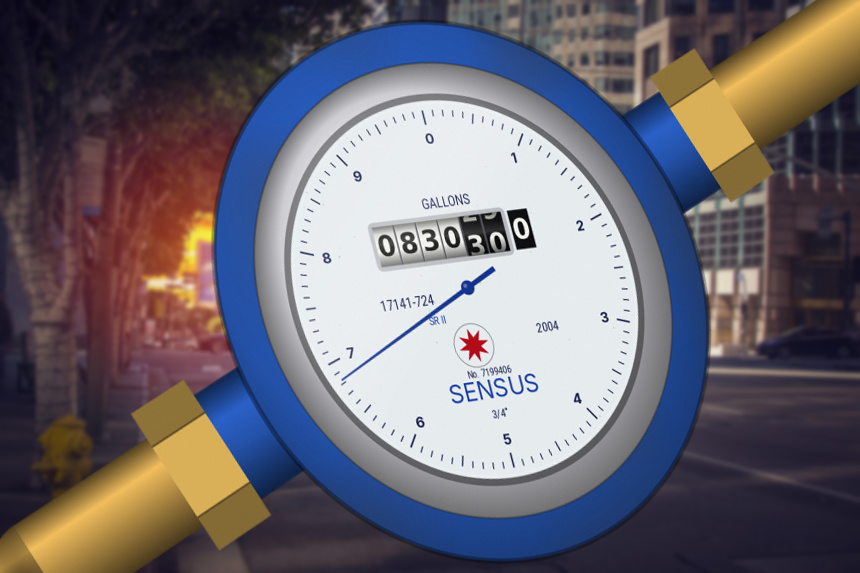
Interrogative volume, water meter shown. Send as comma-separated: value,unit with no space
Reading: 830296.8,gal
